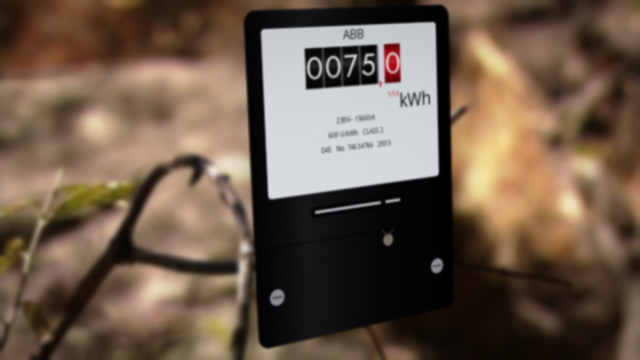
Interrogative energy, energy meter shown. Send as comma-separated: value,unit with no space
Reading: 75.0,kWh
